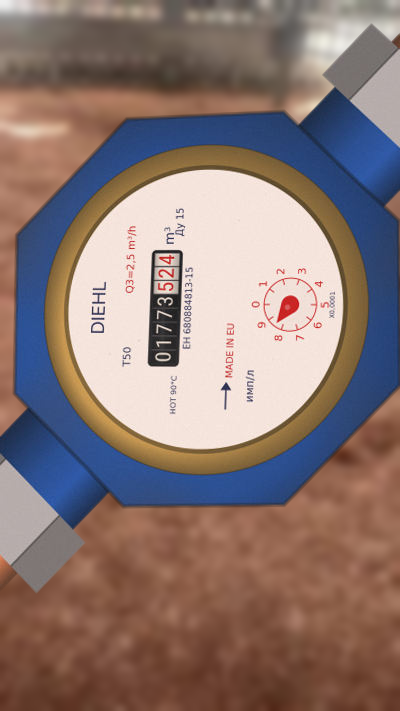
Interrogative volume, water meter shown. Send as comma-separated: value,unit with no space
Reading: 1773.5248,m³
